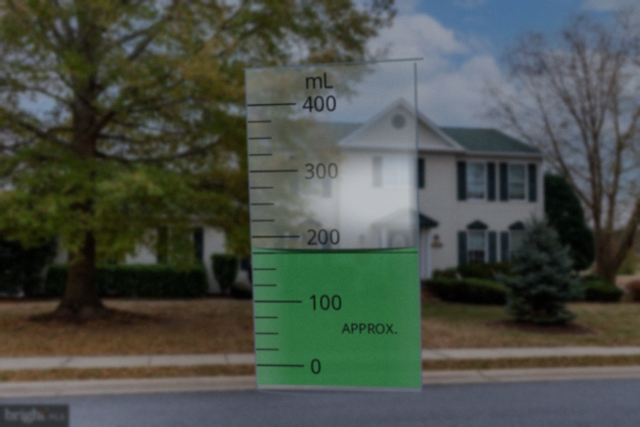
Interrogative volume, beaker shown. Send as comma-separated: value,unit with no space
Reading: 175,mL
